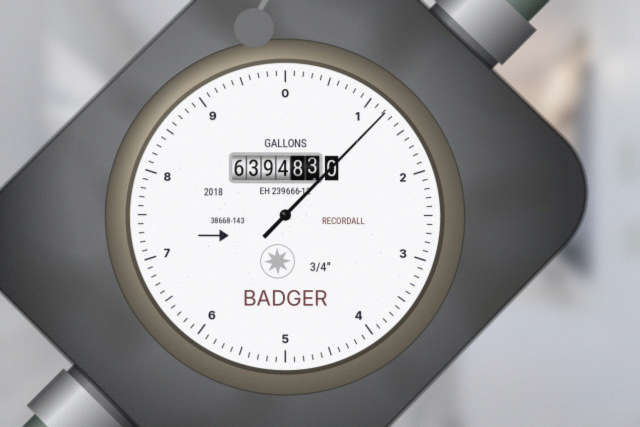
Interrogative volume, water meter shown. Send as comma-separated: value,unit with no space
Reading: 6394831.2,gal
